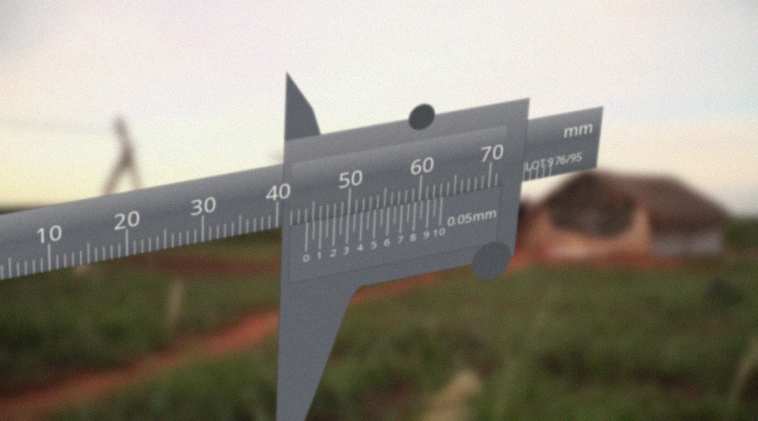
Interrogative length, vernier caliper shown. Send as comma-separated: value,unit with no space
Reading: 44.2,mm
